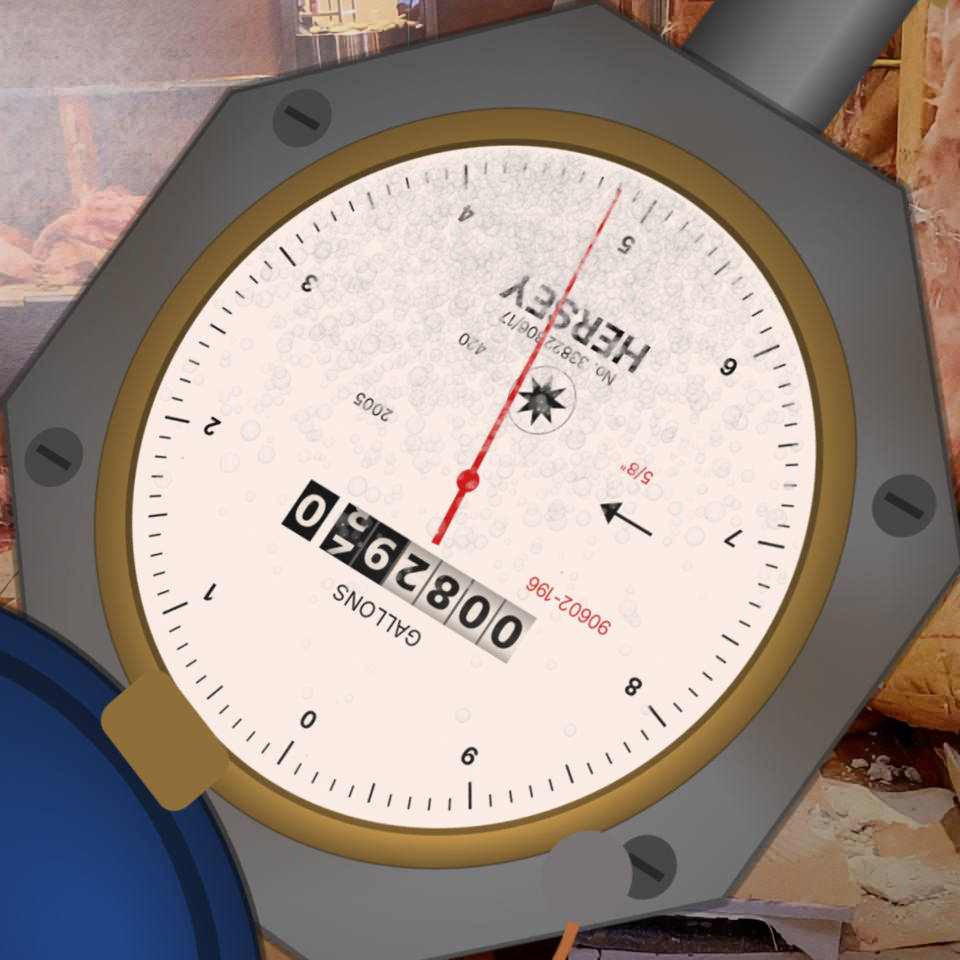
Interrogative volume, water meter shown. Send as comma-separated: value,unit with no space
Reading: 82924.8,gal
